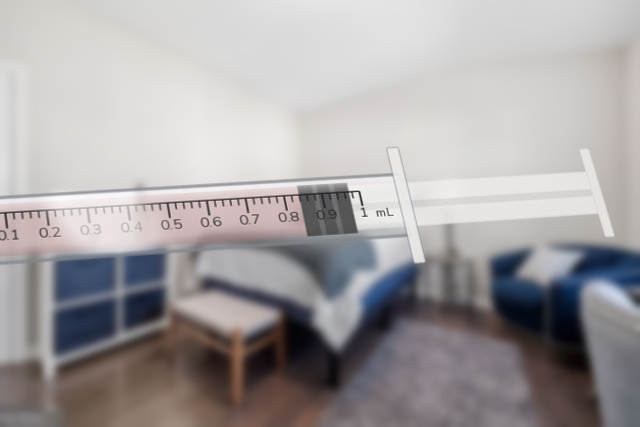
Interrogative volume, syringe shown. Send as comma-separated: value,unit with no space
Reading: 0.84,mL
